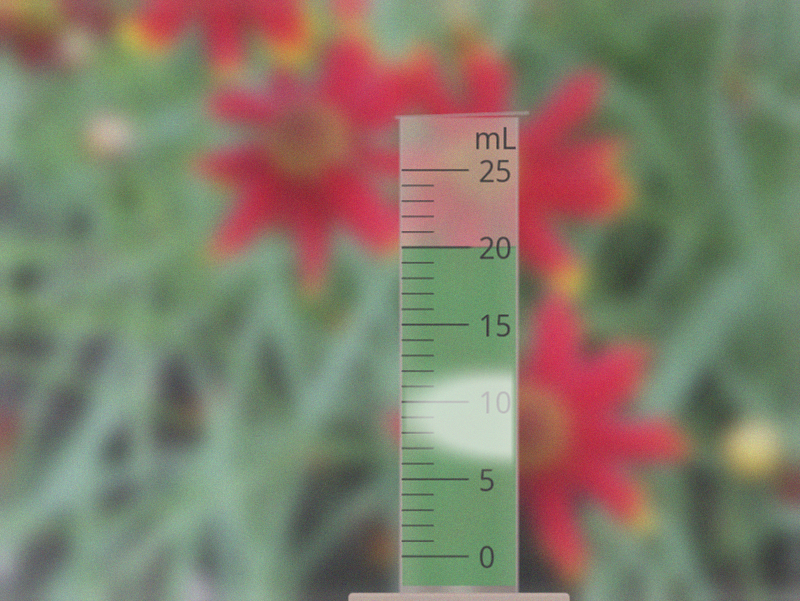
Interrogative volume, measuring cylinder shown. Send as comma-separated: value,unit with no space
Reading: 20,mL
